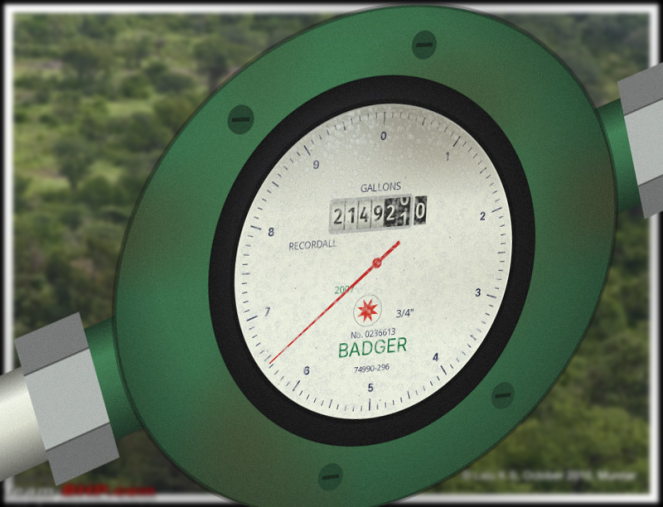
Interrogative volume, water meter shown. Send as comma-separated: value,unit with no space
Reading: 2149206.4,gal
